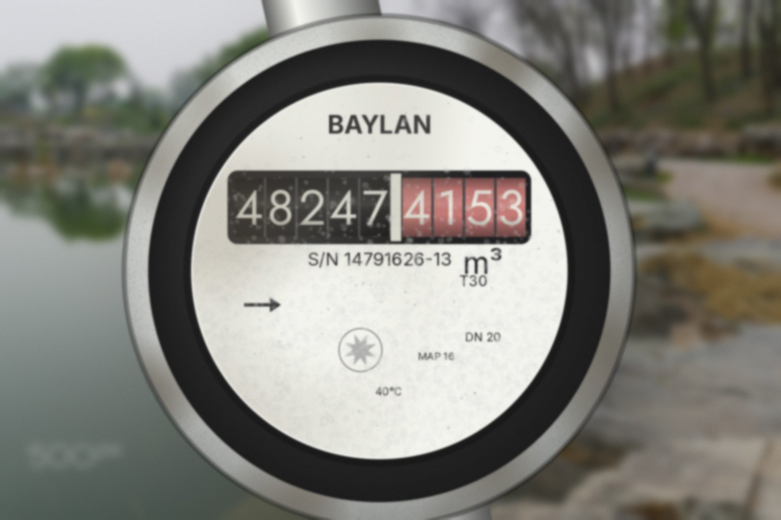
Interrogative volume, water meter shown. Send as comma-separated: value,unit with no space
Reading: 48247.4153,m³
